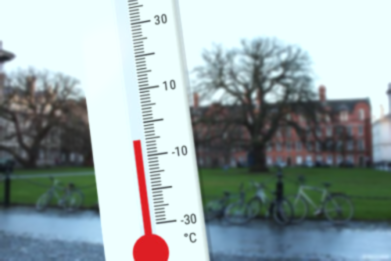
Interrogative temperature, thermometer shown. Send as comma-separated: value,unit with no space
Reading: -5,°C
